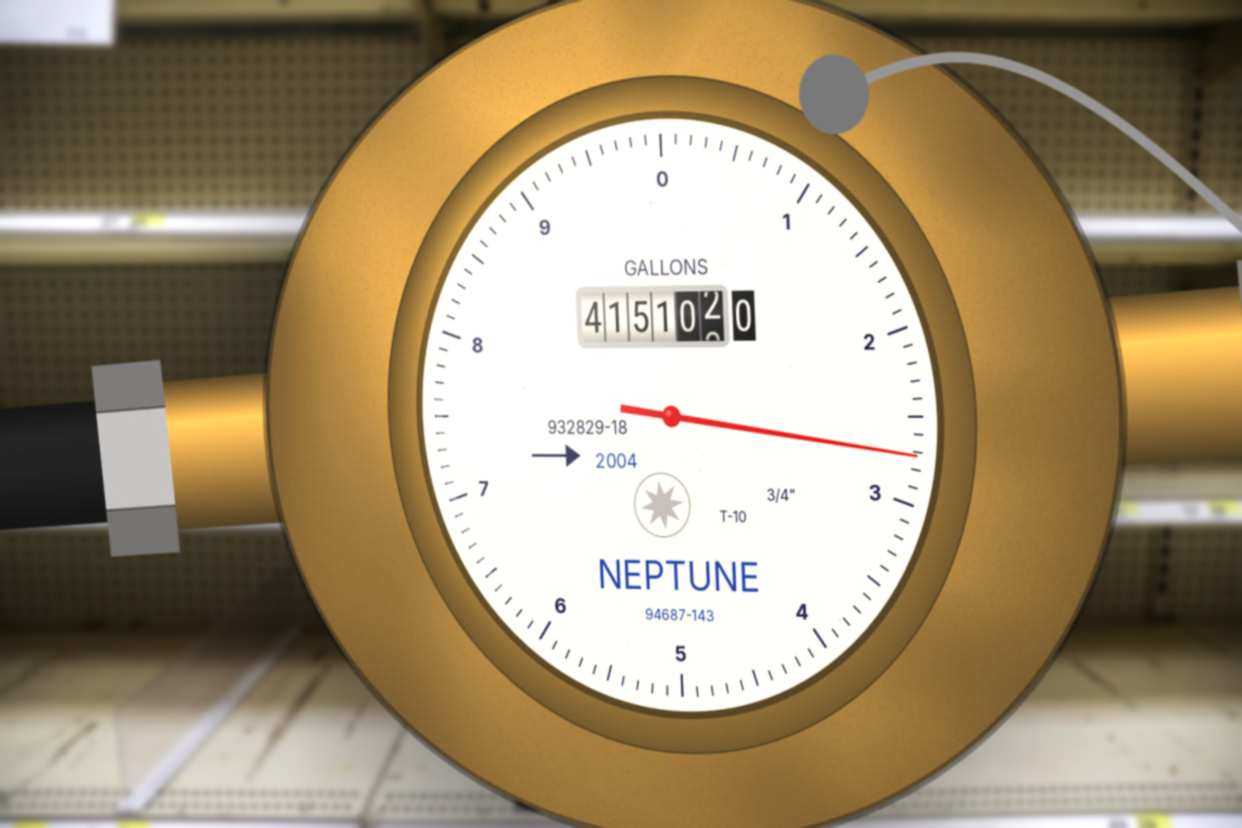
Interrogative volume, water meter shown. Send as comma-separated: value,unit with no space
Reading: 4151022.7,gal
